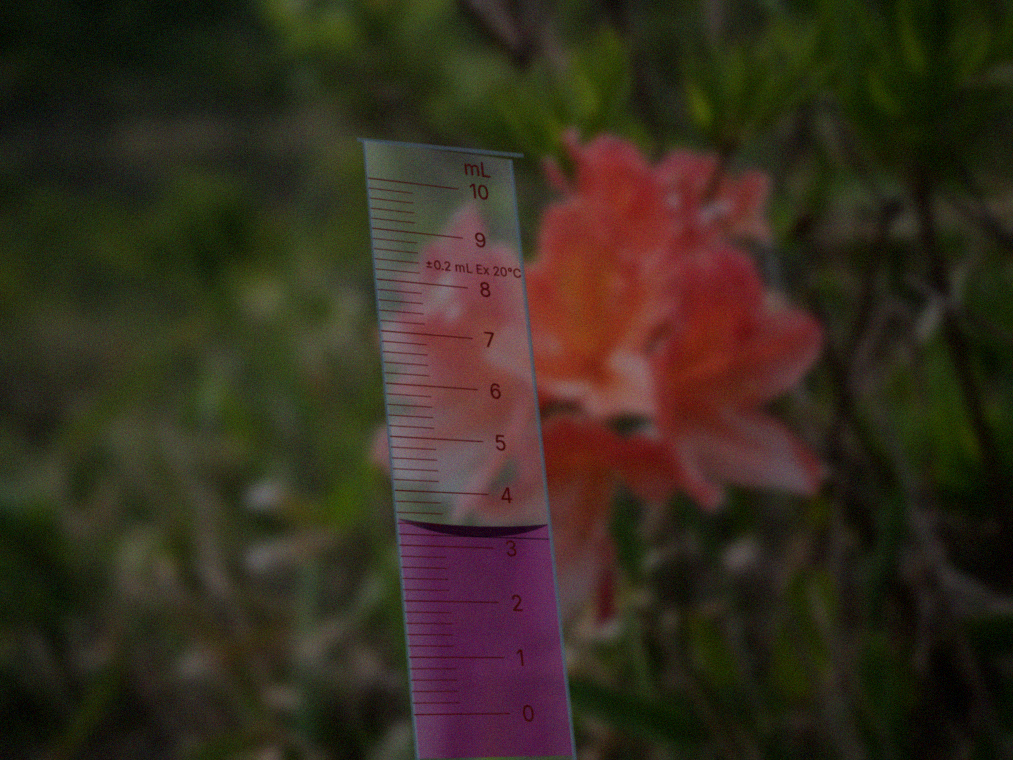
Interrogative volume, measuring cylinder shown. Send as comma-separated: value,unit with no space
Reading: 3.2,mL
